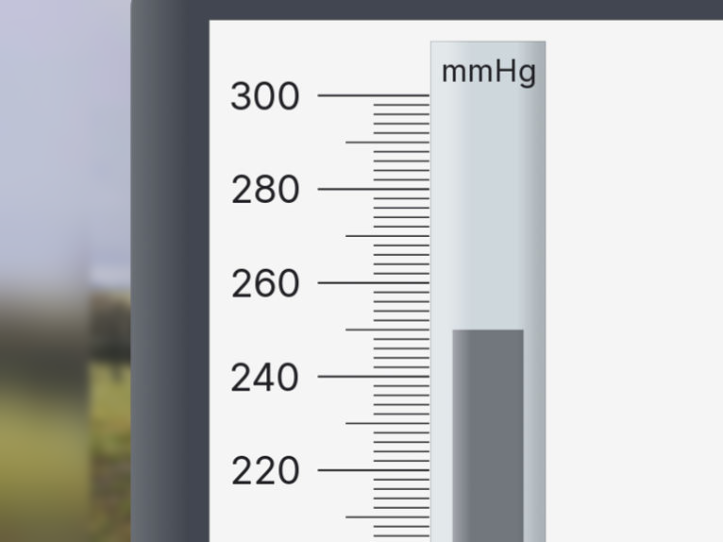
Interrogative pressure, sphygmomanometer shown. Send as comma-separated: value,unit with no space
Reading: 250,mmHg
